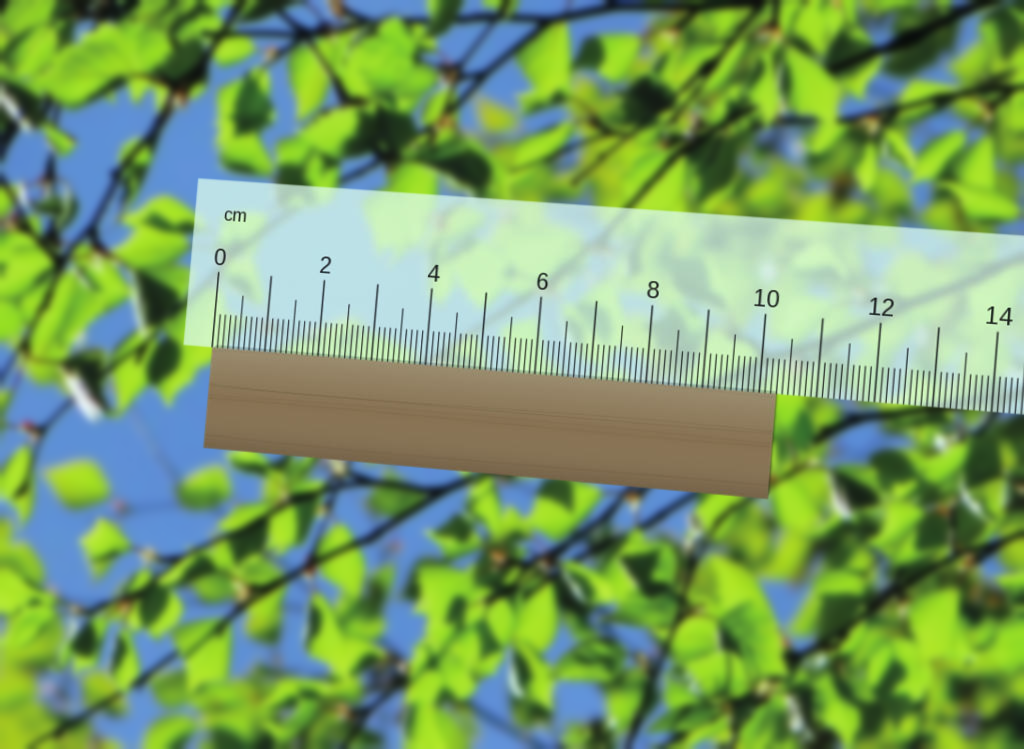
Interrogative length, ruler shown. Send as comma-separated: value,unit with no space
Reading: 10.3,cm
